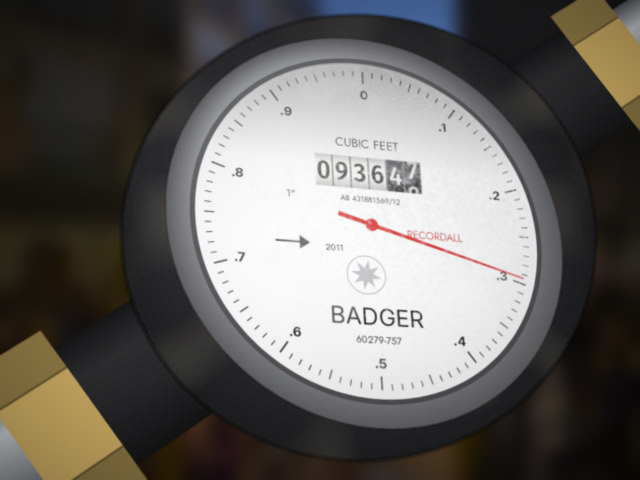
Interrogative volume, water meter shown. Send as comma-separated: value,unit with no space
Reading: 93647.29,ft³
